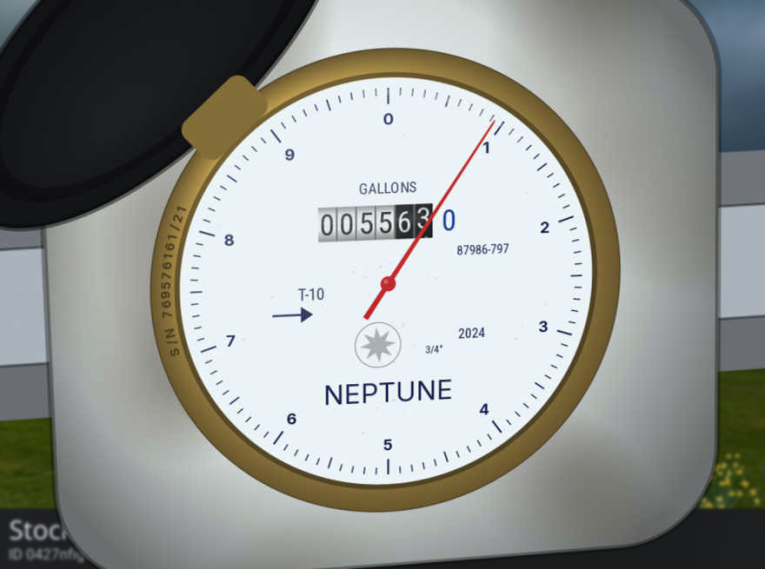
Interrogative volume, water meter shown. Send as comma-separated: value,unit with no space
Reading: 55630.9,gal
